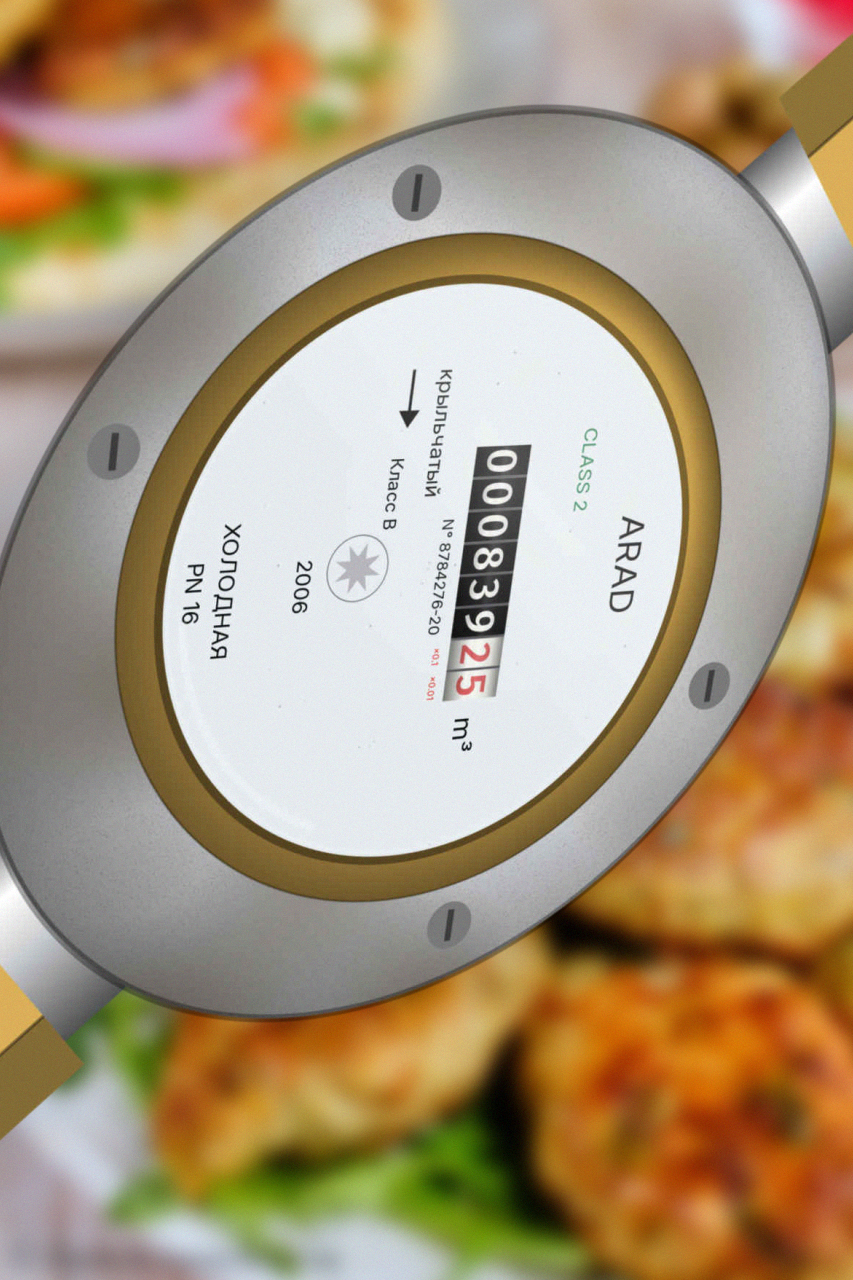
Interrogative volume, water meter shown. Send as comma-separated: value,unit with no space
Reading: 839.25,m³
